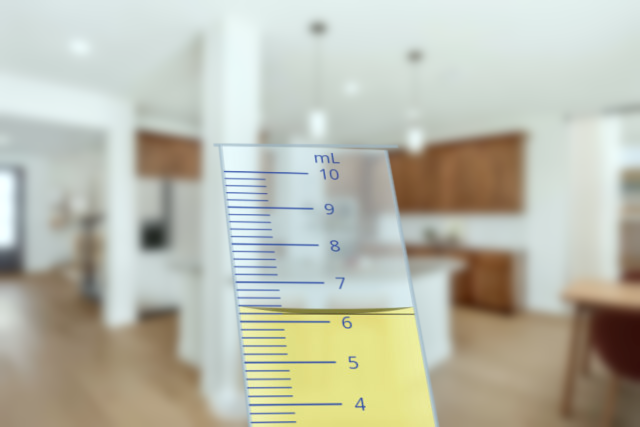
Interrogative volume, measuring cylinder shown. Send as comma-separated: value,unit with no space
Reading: 6.2,mL
